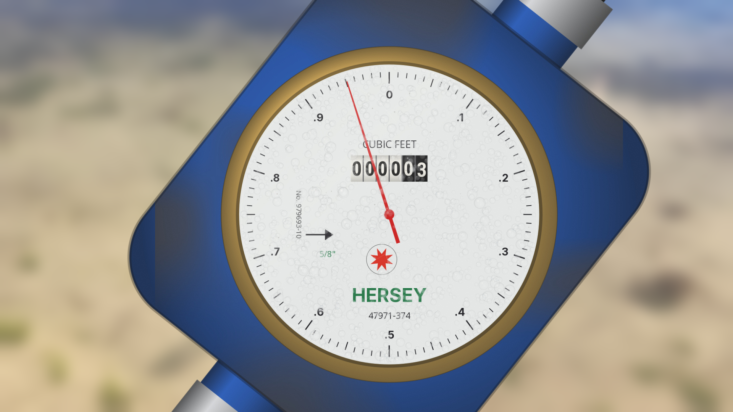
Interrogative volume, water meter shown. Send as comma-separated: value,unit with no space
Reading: 2.95,ft³
